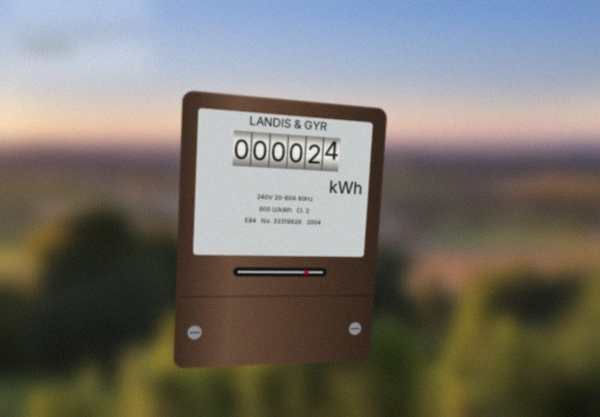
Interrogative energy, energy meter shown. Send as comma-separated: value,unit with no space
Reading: 24,kWh
